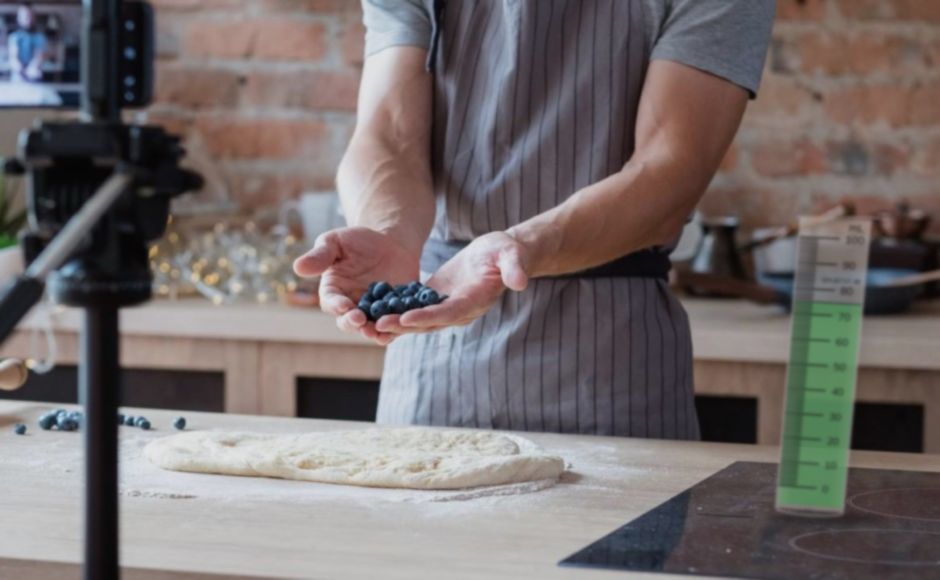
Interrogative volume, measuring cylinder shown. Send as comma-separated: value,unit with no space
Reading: 75,mL
